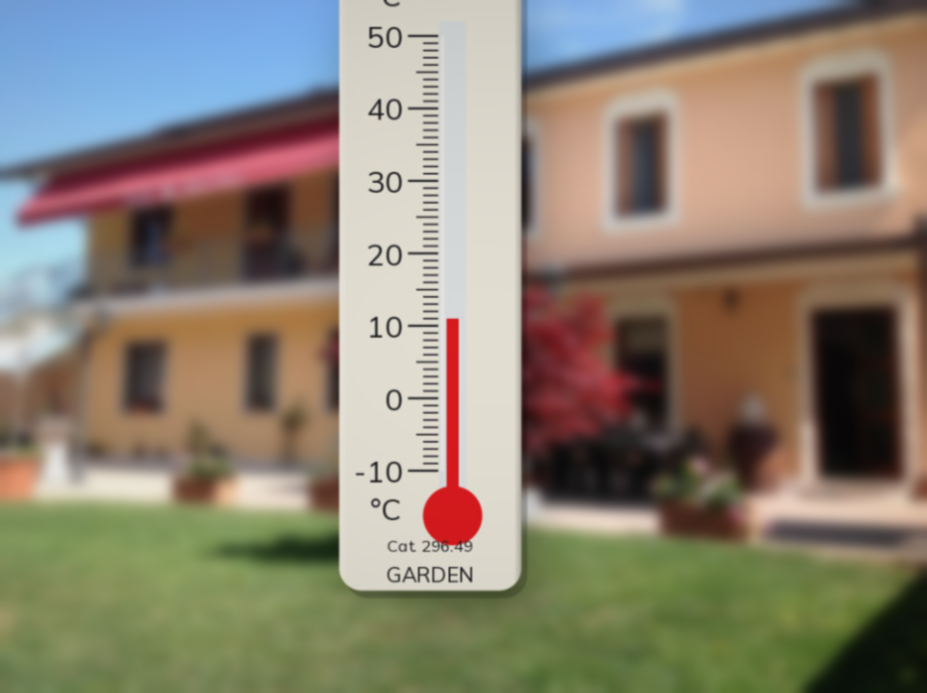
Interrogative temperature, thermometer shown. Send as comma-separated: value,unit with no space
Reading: 11,°C
